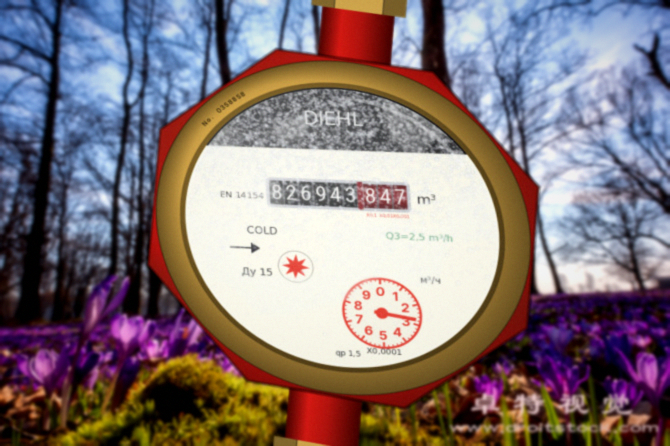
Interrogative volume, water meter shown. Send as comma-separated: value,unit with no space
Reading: 826943.8472,m³
